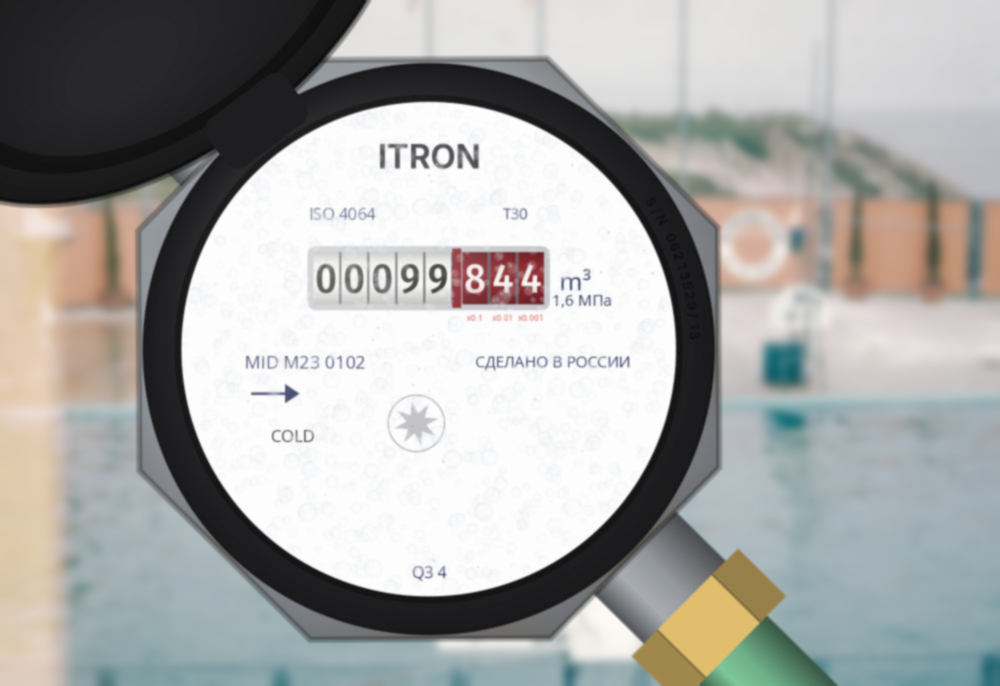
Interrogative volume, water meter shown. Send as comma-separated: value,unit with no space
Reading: 99.844,m³
